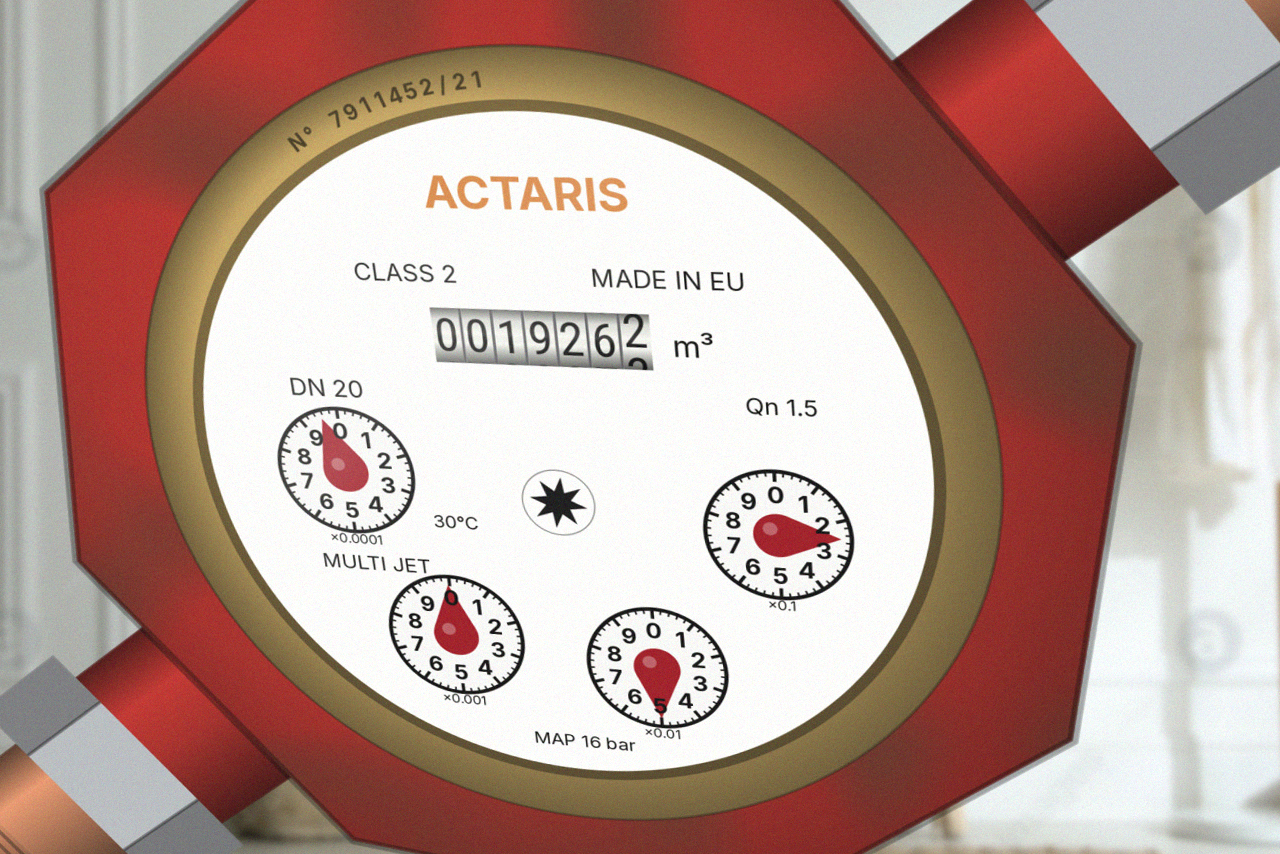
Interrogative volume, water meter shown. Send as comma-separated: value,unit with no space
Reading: 19262.2499,m³
